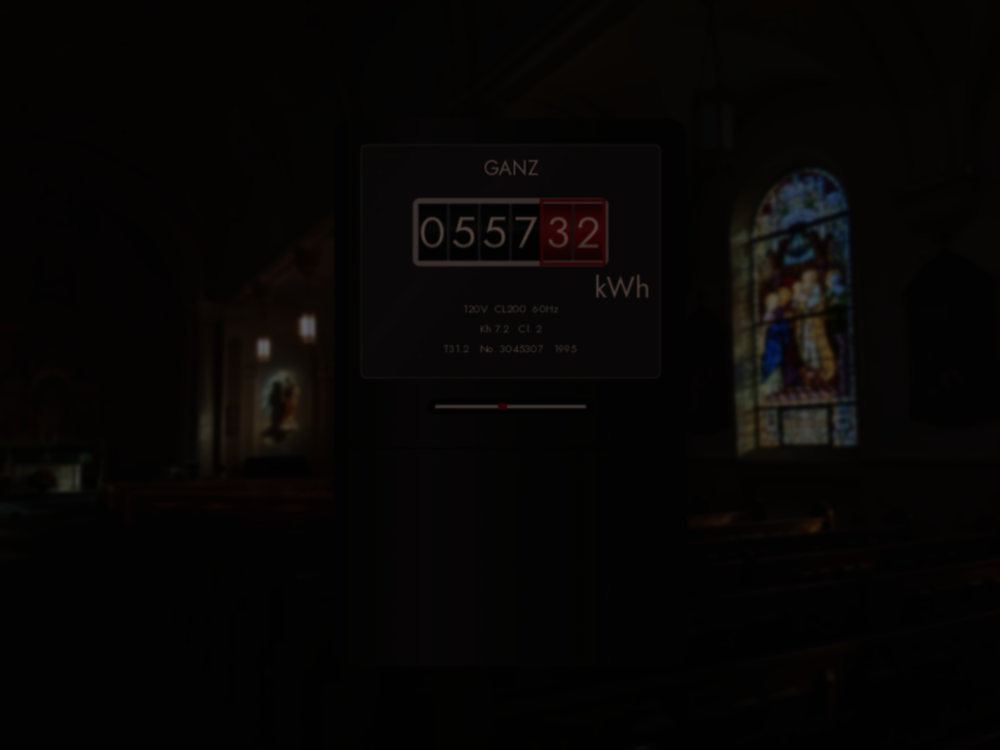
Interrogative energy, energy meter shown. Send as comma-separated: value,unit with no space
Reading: 557.32,kWh
